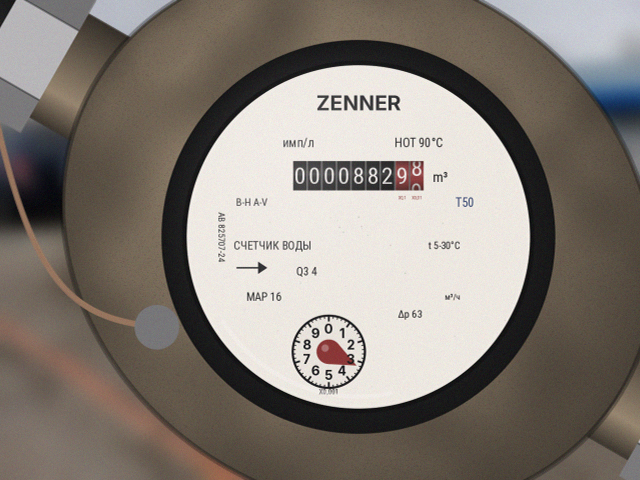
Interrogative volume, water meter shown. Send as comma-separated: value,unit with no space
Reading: 882.983,m³
